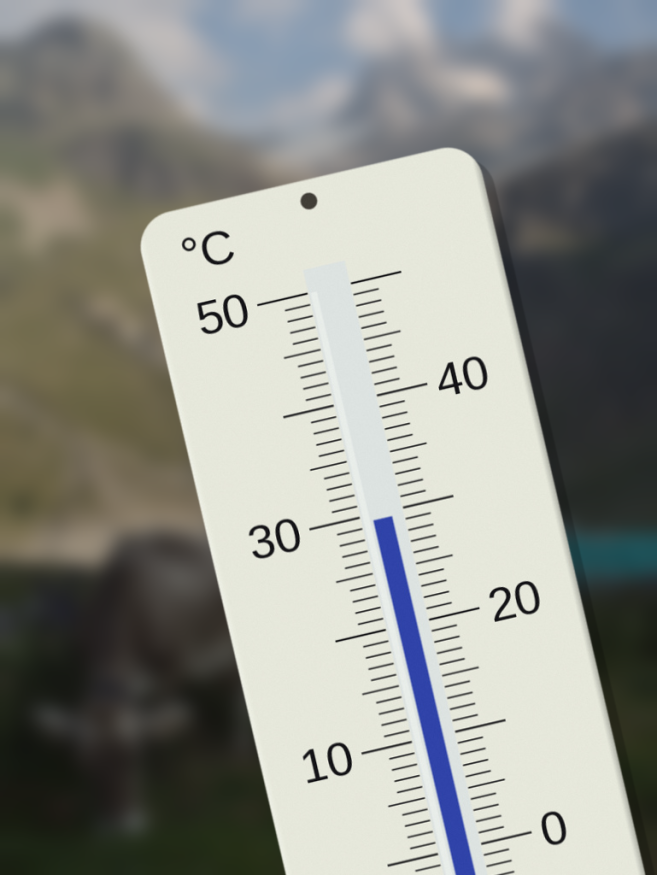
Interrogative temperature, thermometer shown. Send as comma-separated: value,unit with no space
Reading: 29.5,°C
